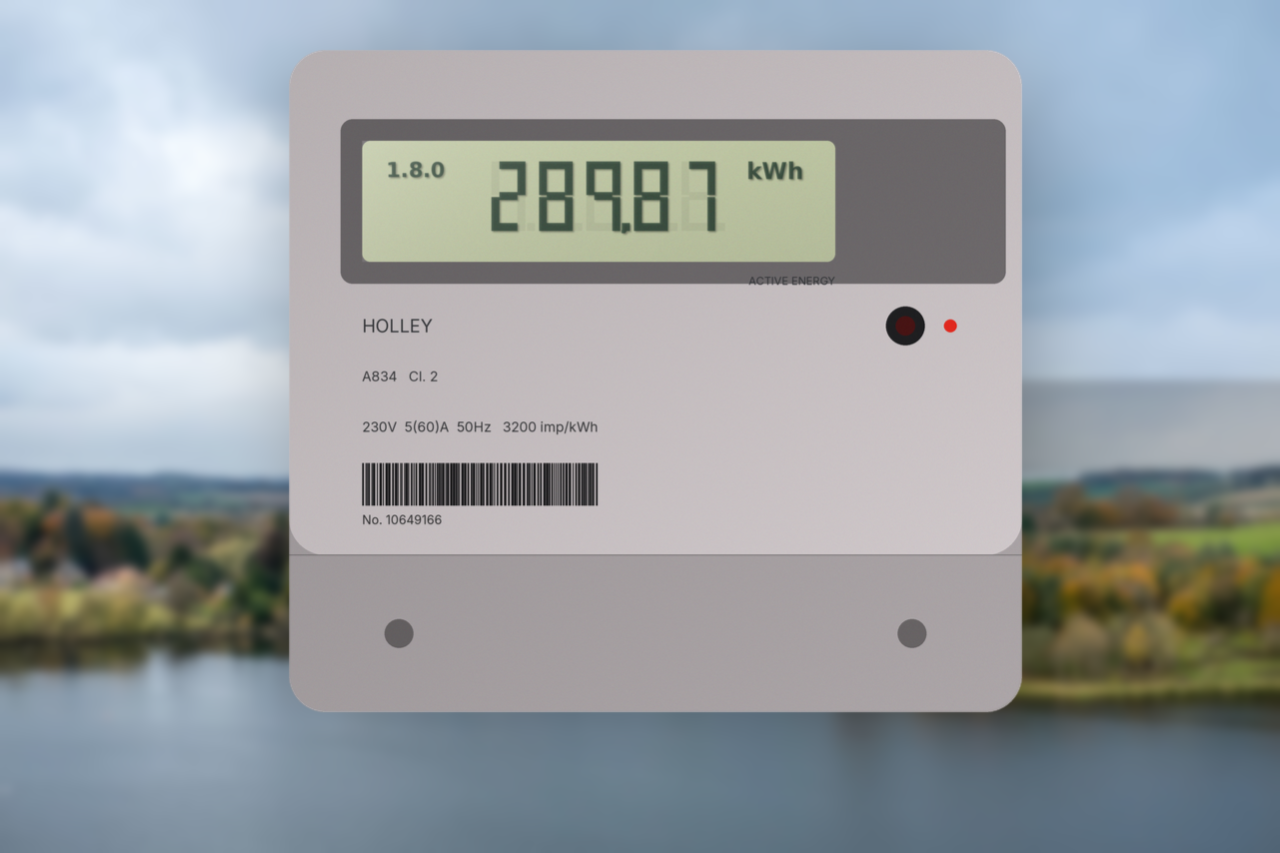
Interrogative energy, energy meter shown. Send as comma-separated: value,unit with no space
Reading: 289.87,kWh
